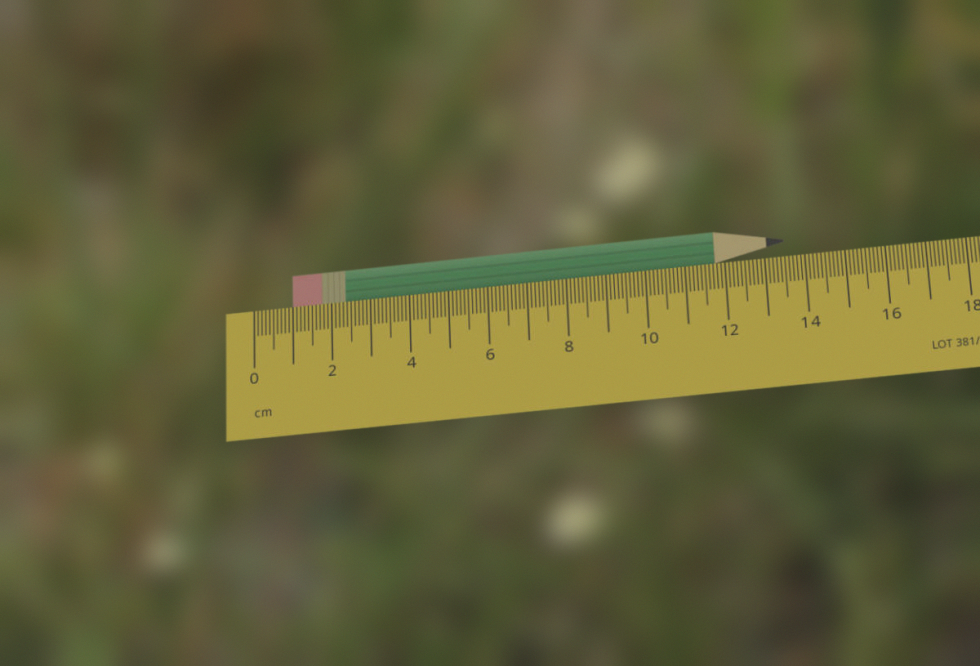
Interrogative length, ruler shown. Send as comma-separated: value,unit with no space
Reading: 12.5,cm
